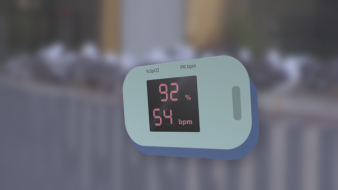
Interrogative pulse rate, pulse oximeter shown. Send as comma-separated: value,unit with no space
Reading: 54,bpm
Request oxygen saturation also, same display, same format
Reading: 92,%
